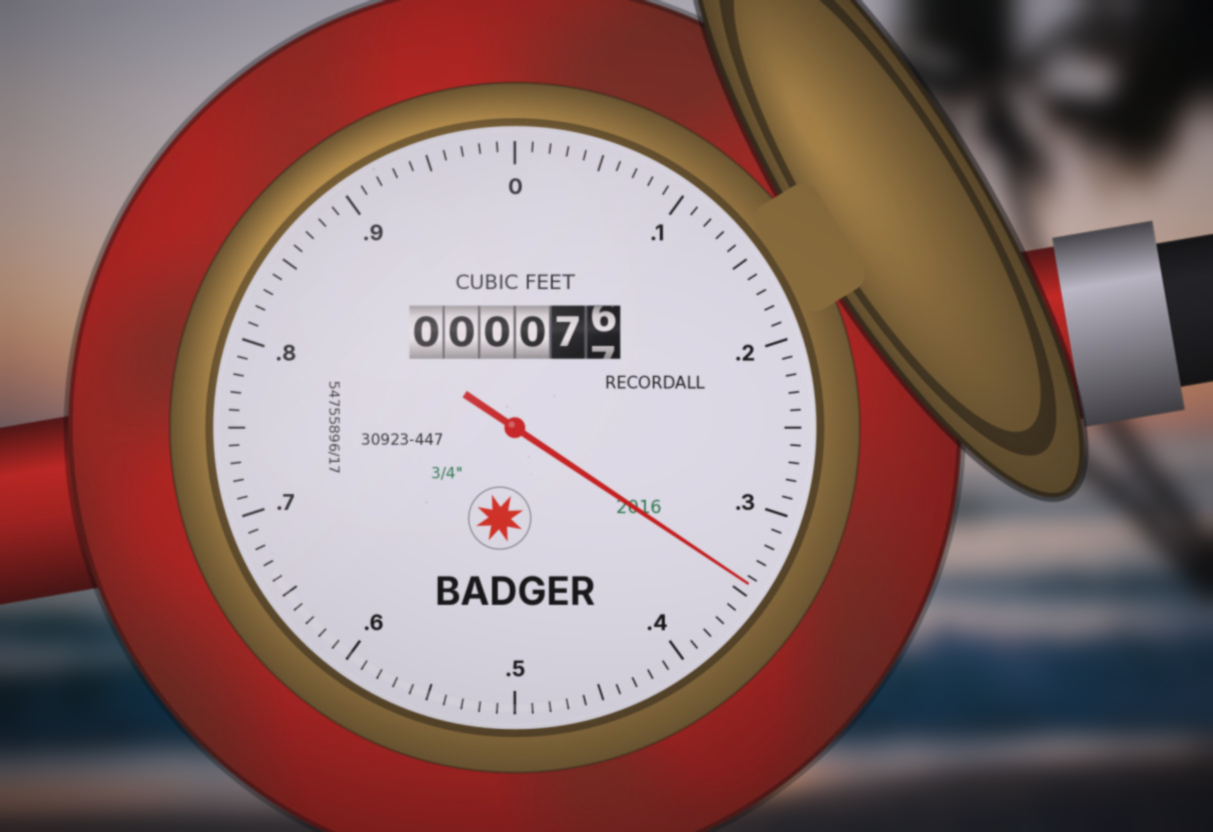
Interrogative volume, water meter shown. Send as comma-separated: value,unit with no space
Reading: 76.34,ft³
